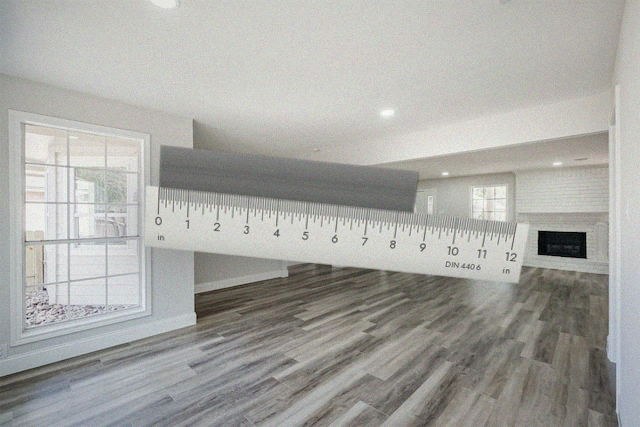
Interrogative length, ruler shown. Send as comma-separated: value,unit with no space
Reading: 8.5,in
